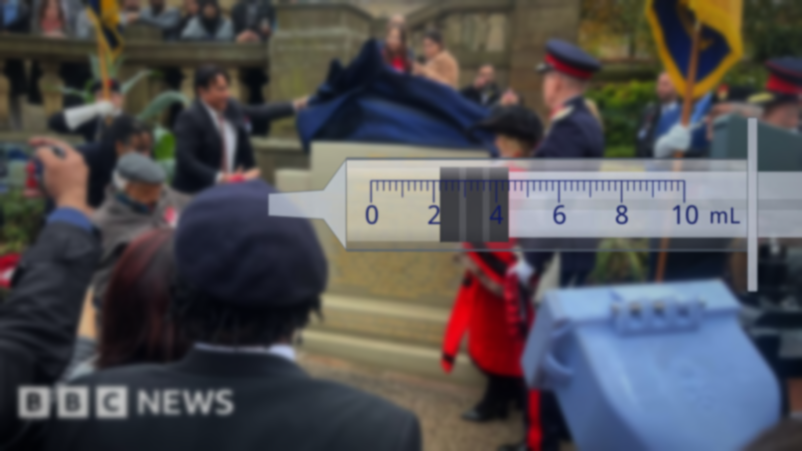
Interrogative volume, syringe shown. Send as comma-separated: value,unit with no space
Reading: 2.2,mL
